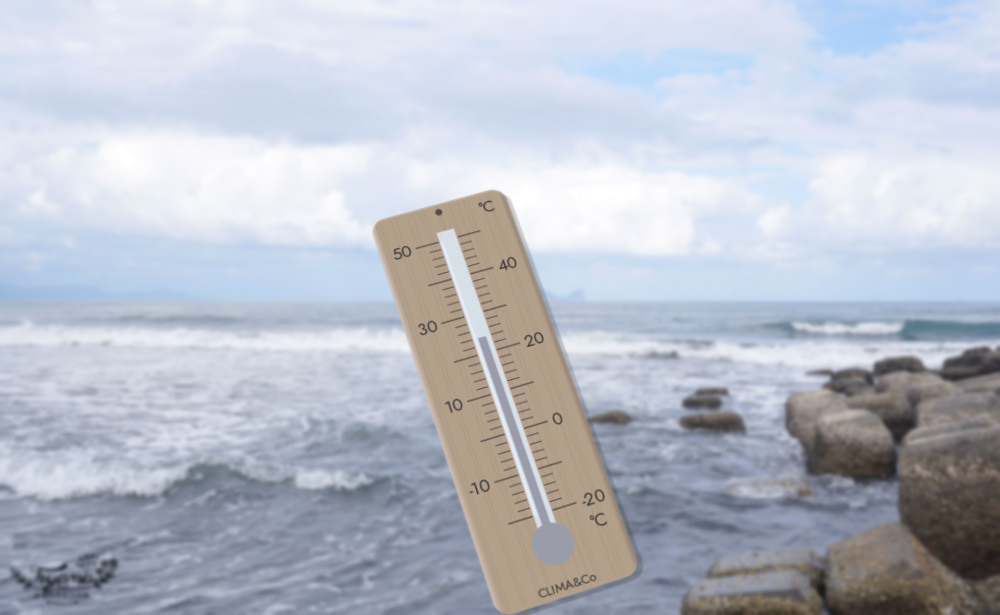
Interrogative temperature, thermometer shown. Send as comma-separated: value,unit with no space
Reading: 24,°C
